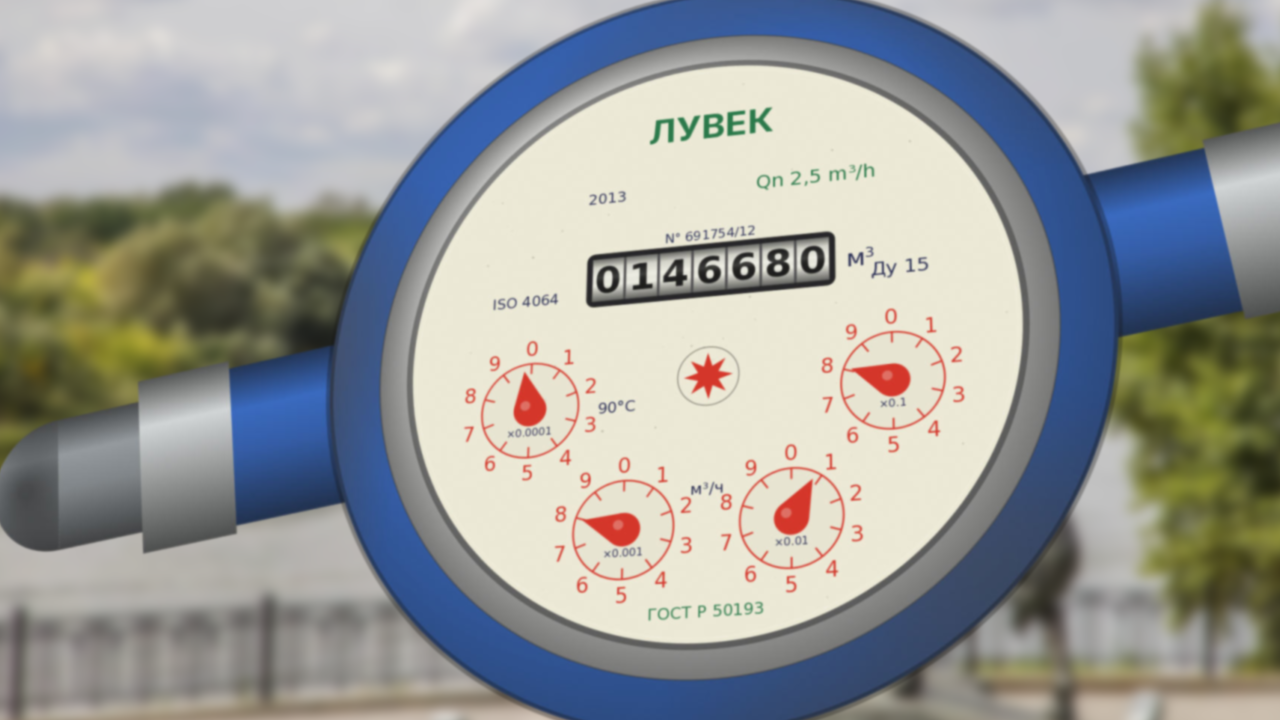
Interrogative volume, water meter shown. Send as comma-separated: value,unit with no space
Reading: 146680.8079,m³
